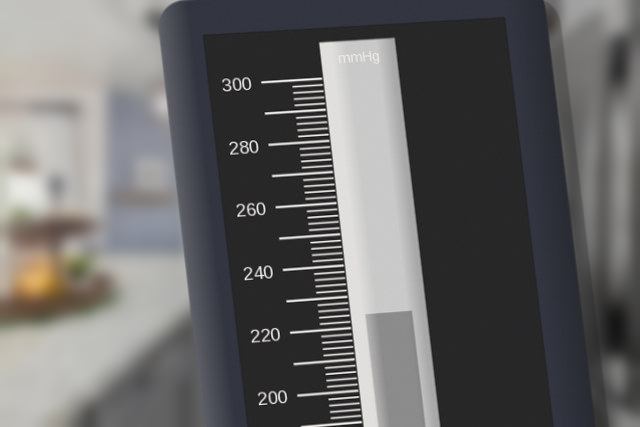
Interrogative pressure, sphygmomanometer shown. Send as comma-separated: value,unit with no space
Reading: 224,mmHg
